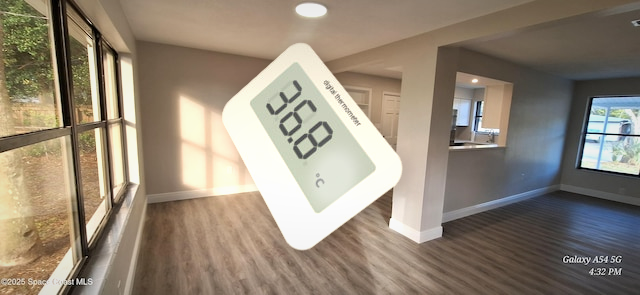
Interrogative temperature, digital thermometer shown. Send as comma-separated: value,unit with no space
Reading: 36.8,°C
